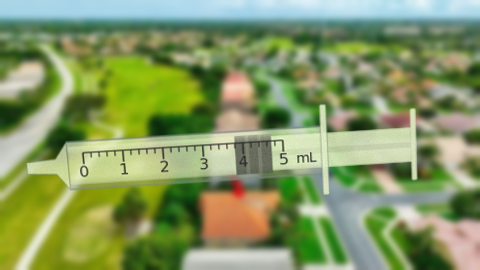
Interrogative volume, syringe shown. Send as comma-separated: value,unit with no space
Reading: 3.8,mL
